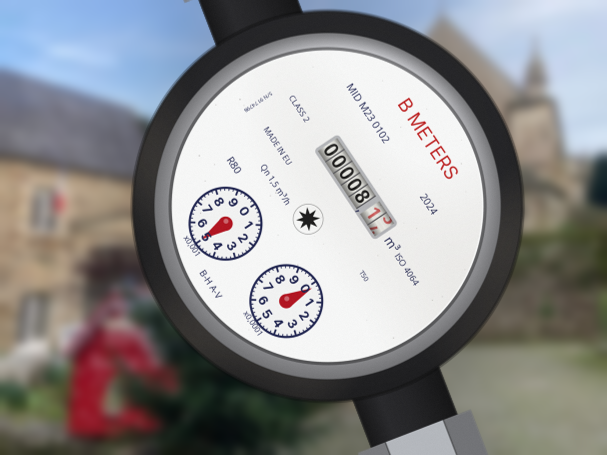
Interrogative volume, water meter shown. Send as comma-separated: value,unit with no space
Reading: 8.1350,m³
